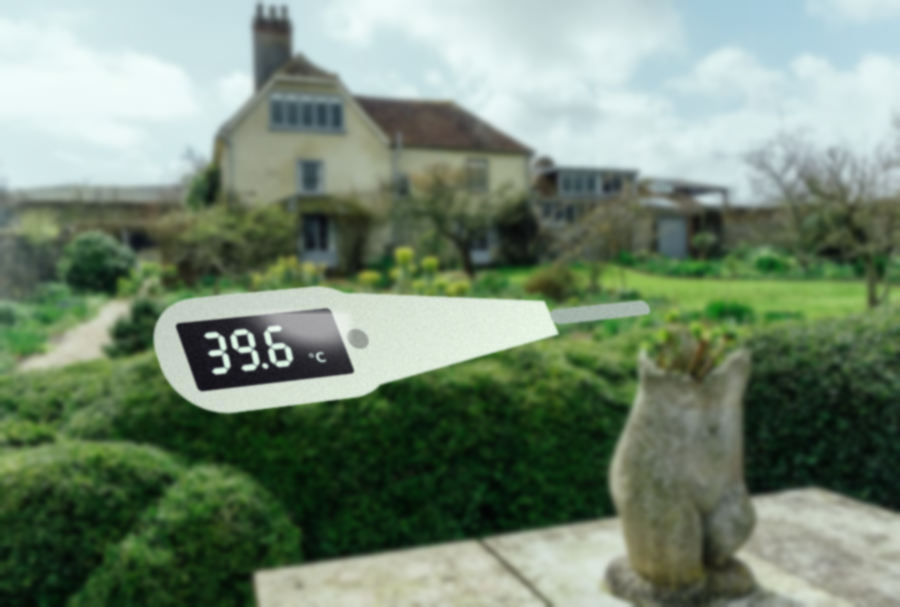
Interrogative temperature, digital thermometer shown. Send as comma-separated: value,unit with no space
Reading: 39.6,°C
